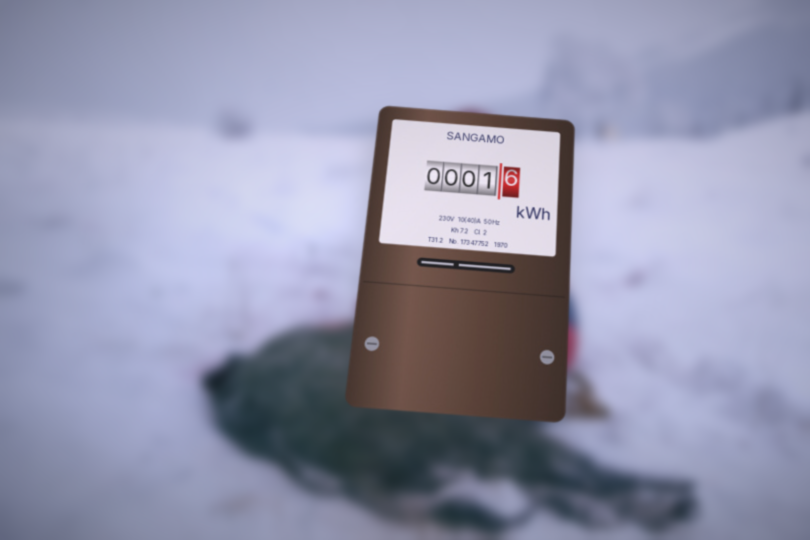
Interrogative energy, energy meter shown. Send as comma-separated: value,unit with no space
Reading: 1.6,kWh
